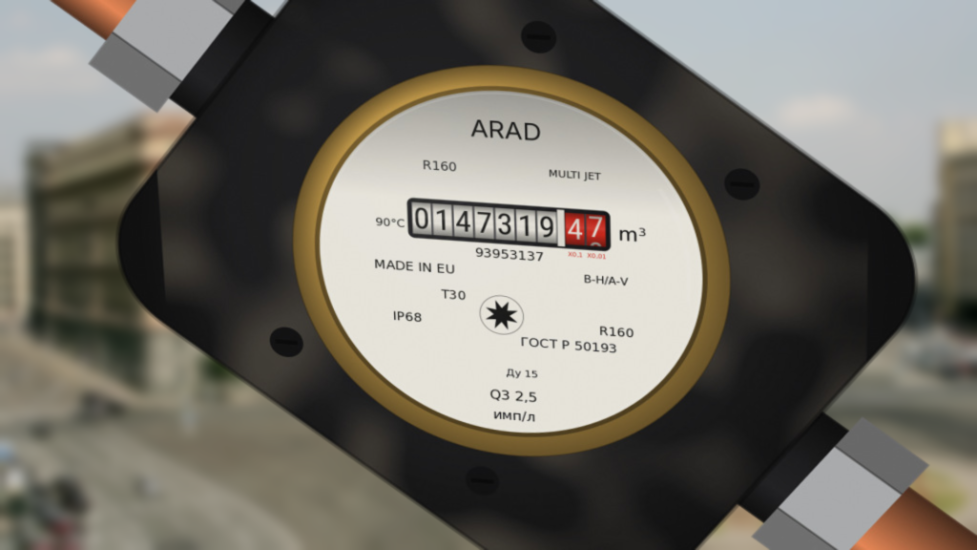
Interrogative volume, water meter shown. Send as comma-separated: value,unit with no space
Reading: 147319.47,m³
